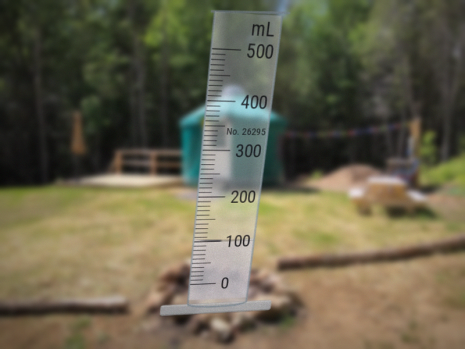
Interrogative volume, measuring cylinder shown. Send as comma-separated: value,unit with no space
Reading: 100,mL
